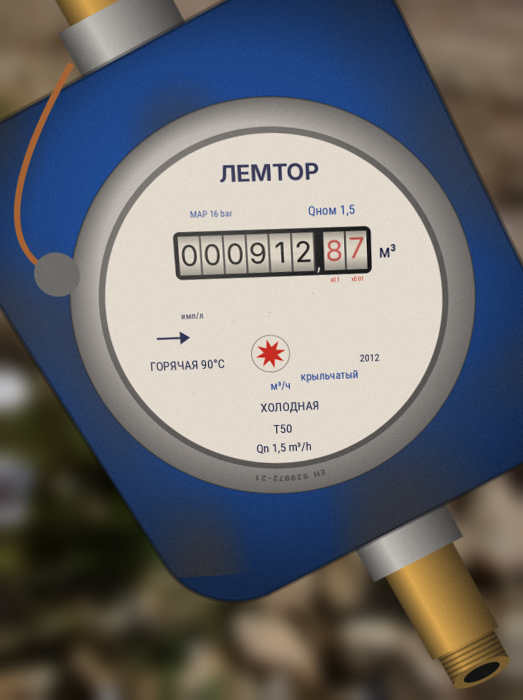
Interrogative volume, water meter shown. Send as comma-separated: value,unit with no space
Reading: 912.87,m³
